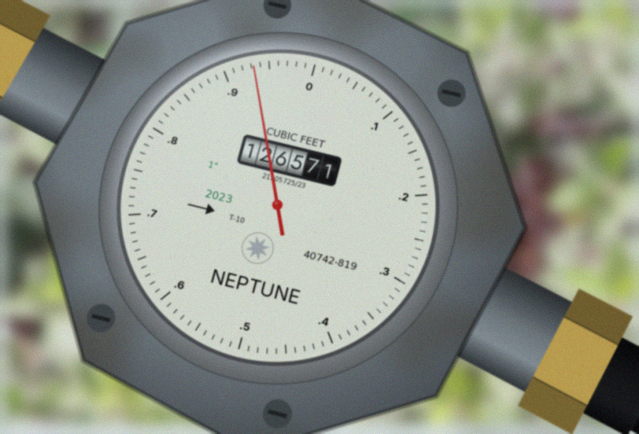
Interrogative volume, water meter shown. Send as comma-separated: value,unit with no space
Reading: 126570.93,ft³
